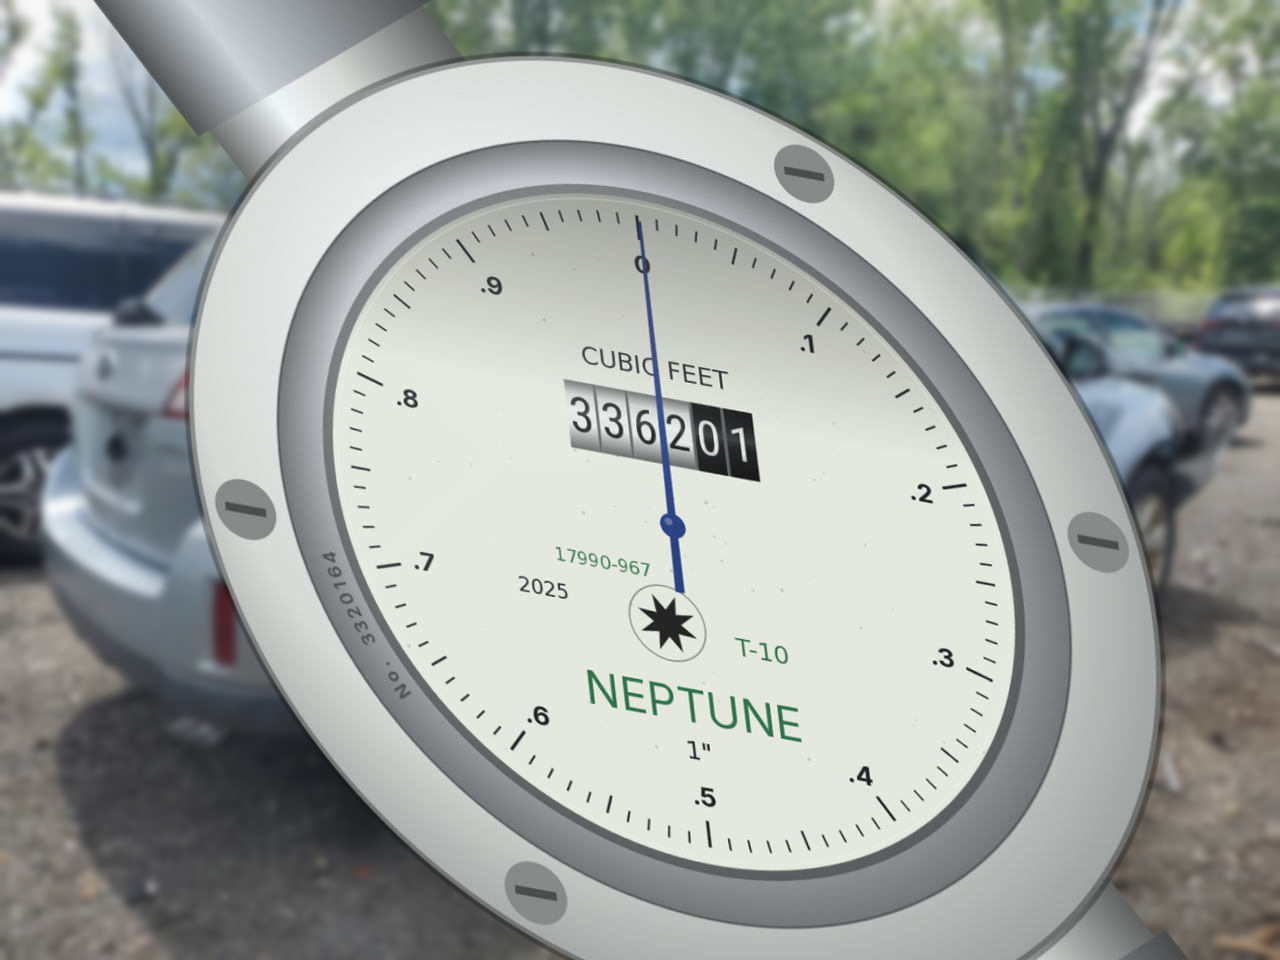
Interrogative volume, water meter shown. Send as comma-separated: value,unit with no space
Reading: 336201.00,ft³
